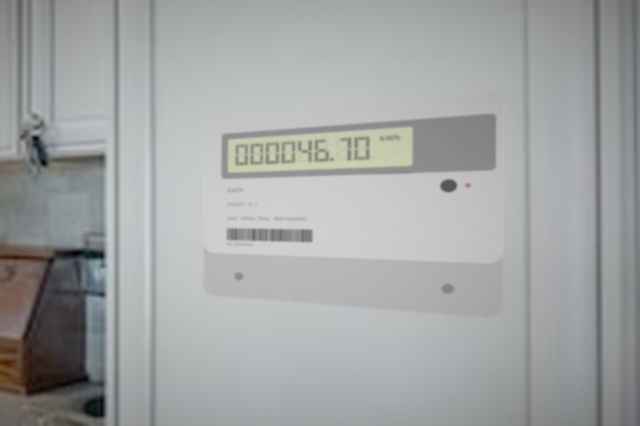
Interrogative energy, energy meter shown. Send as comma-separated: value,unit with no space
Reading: 46.70,kWh
